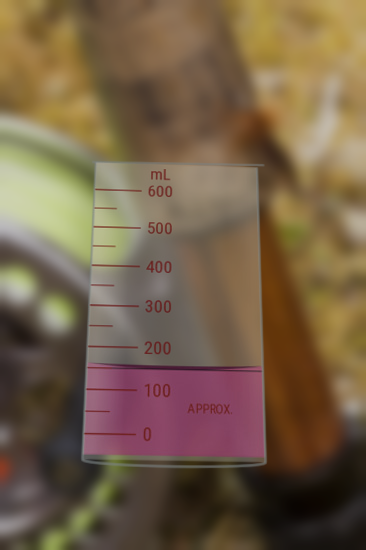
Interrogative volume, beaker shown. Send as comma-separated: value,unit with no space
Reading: 150,mL
